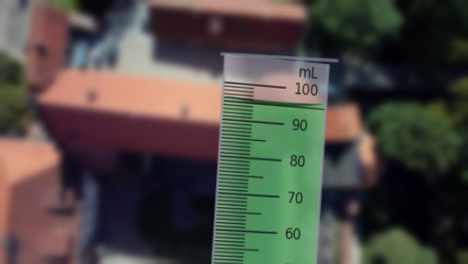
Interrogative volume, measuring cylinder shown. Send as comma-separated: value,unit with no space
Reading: 95,mL
